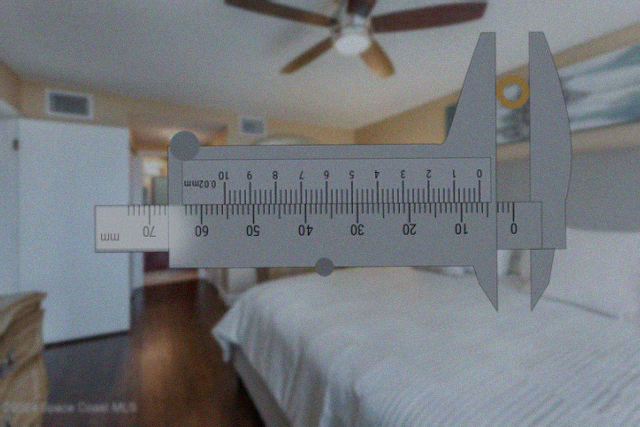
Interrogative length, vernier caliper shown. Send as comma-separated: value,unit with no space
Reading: 6.5,mm
